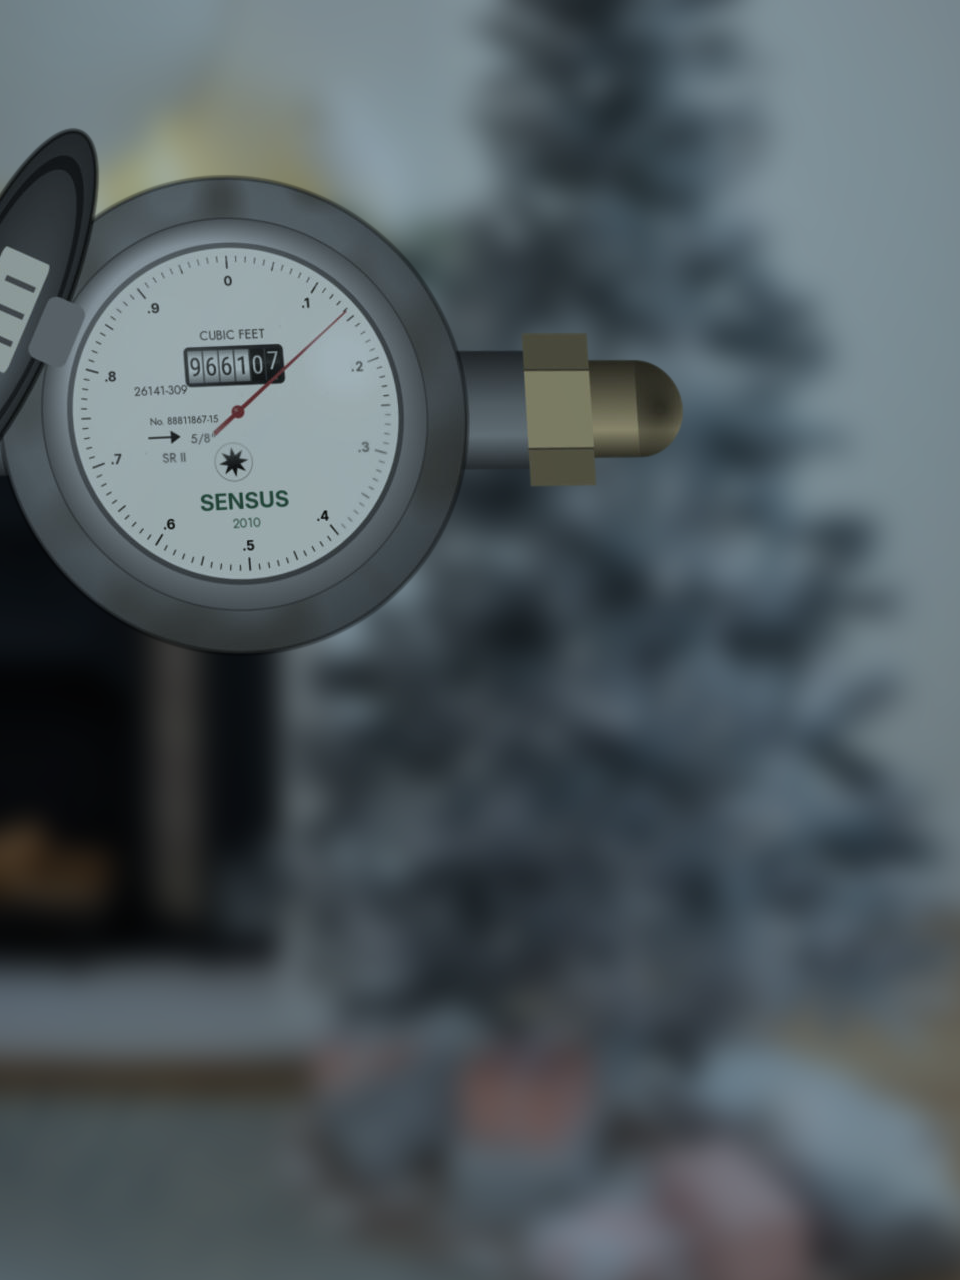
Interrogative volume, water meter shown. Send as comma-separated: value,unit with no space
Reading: 966107.14,ft³
